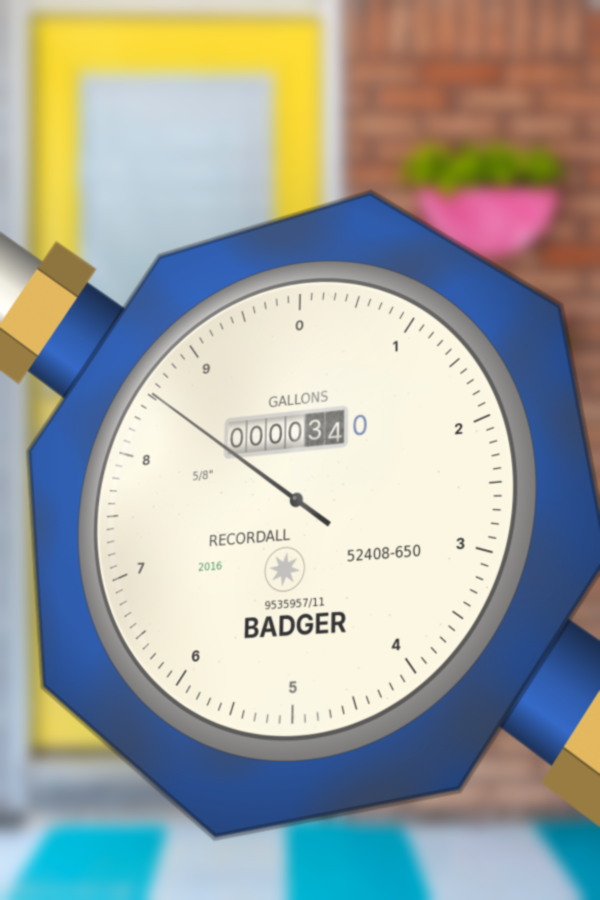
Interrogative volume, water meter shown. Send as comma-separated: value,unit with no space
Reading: 338.5,gal
